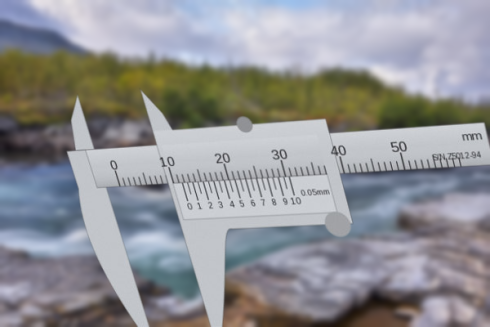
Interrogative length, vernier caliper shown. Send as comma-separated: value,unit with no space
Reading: 11.6,mm
